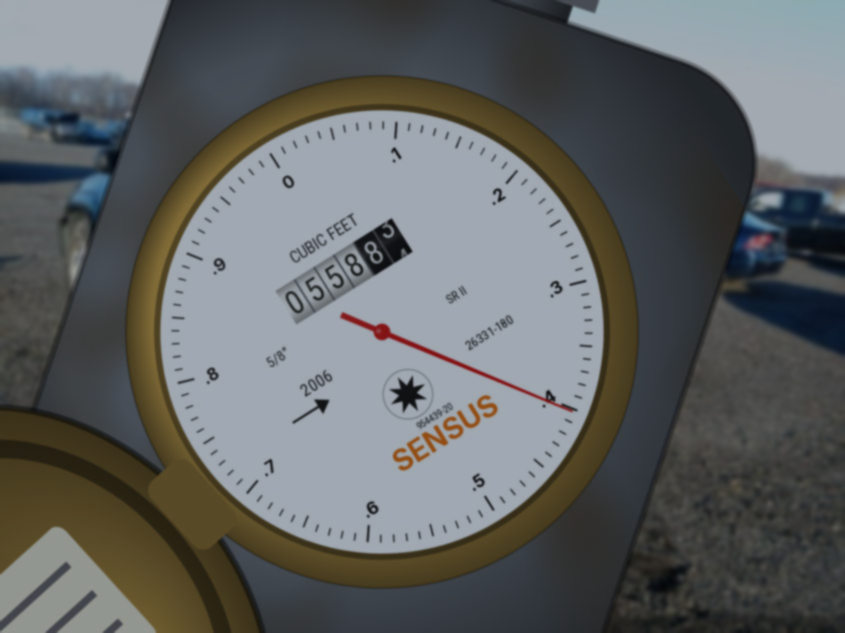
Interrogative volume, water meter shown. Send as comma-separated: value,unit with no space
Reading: 55883.40,ft³
